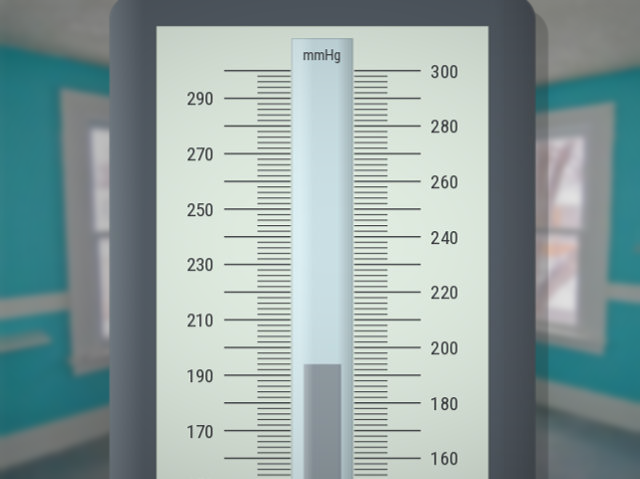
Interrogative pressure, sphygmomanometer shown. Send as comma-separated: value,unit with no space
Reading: 194,mmHg
